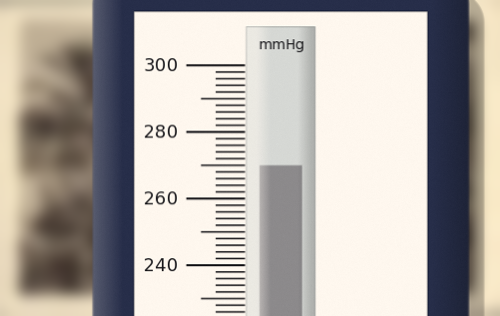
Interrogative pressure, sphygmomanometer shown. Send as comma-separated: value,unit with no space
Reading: 270,mmHg
